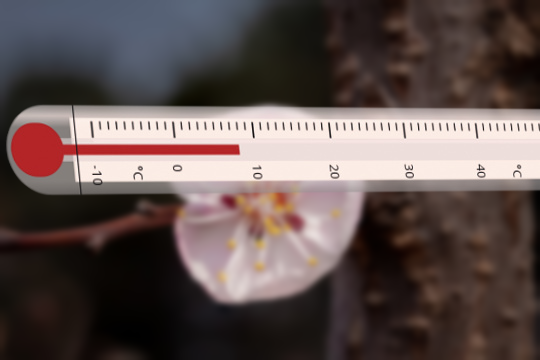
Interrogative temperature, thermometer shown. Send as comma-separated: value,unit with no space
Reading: 8,°C
